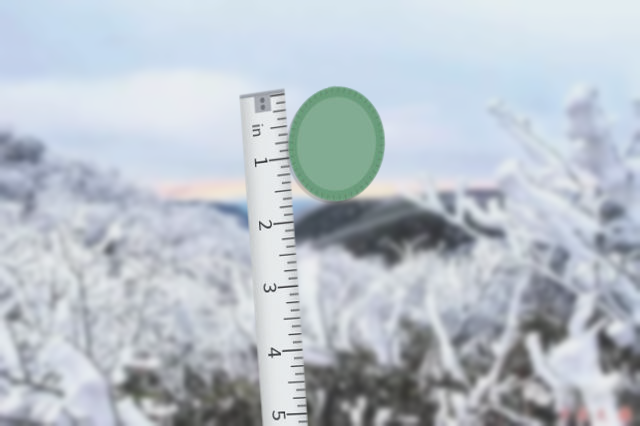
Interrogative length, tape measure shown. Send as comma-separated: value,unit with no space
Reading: 1.75,in
